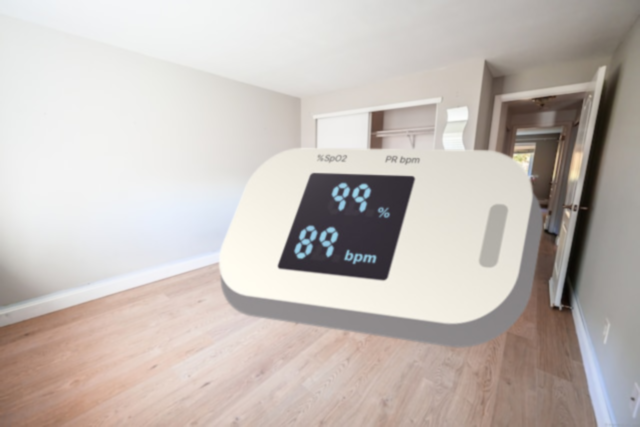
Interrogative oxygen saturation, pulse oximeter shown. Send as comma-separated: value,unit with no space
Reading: 99,%
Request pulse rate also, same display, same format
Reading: 89,bpm
